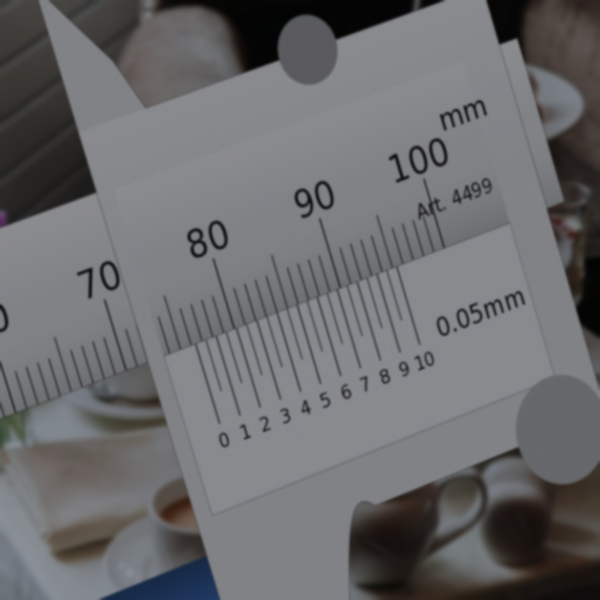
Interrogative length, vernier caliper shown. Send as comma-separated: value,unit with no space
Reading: 76.4,mm
